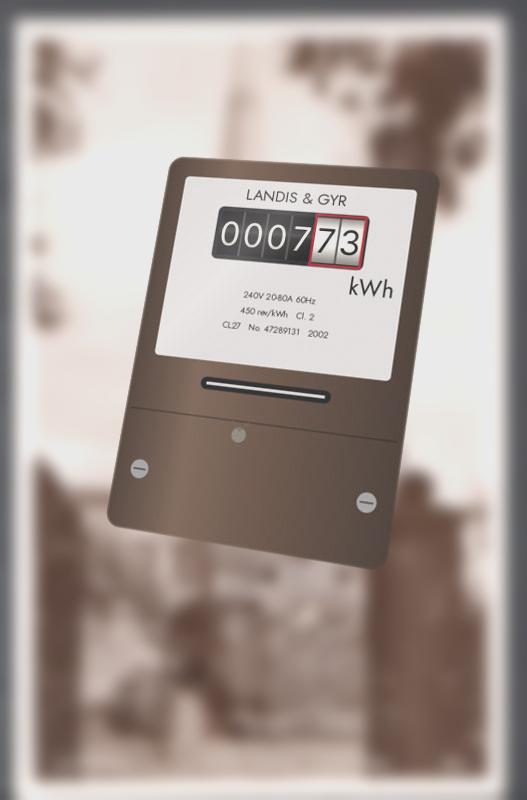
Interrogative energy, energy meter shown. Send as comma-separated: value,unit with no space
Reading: 7.73,kWh
